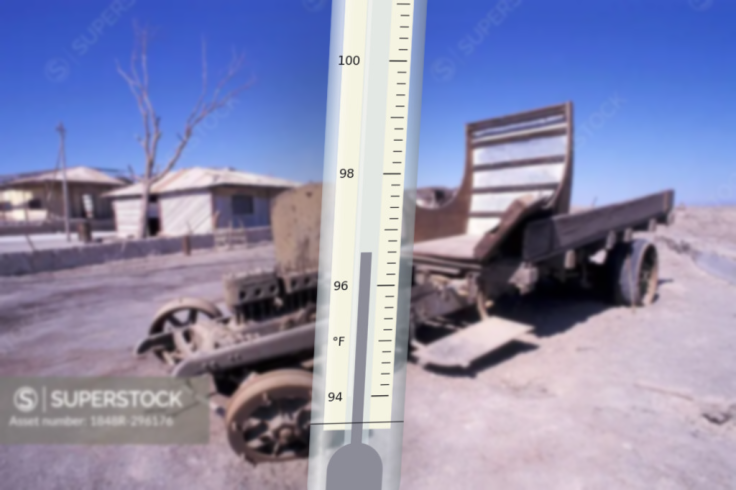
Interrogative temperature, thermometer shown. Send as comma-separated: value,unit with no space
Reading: 96.6,°F
